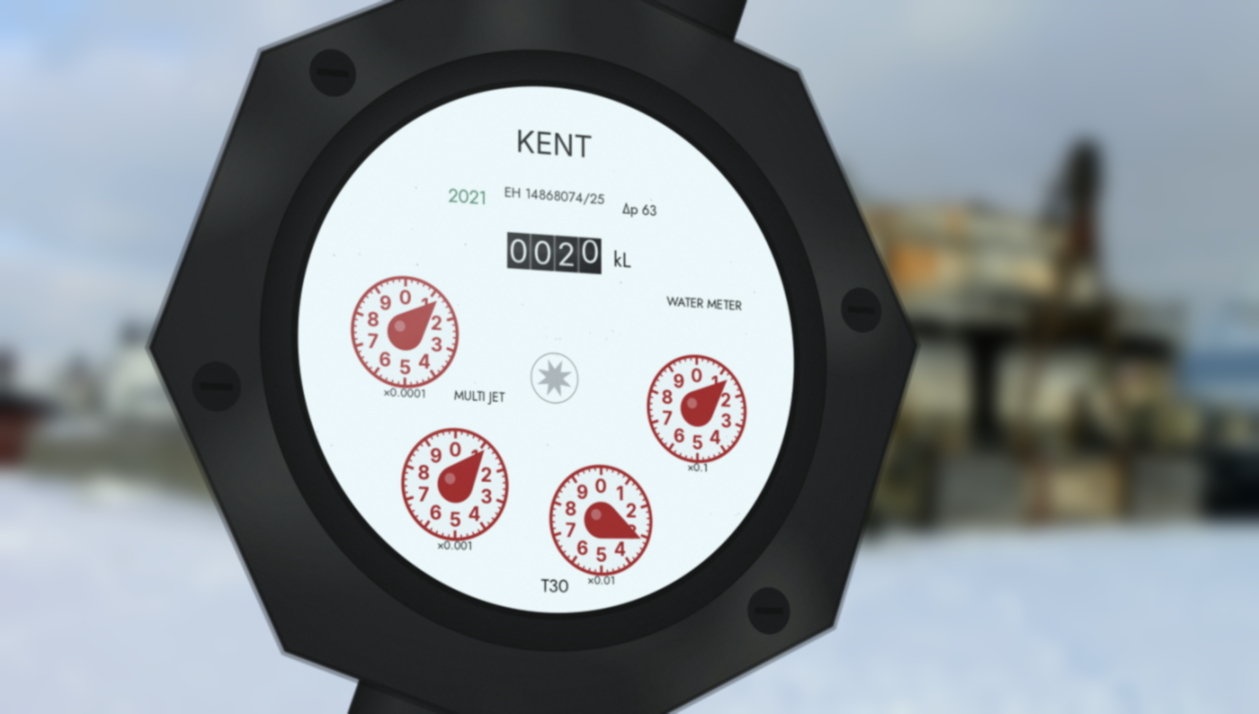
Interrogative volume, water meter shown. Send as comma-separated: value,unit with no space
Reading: 20.1311,kL
